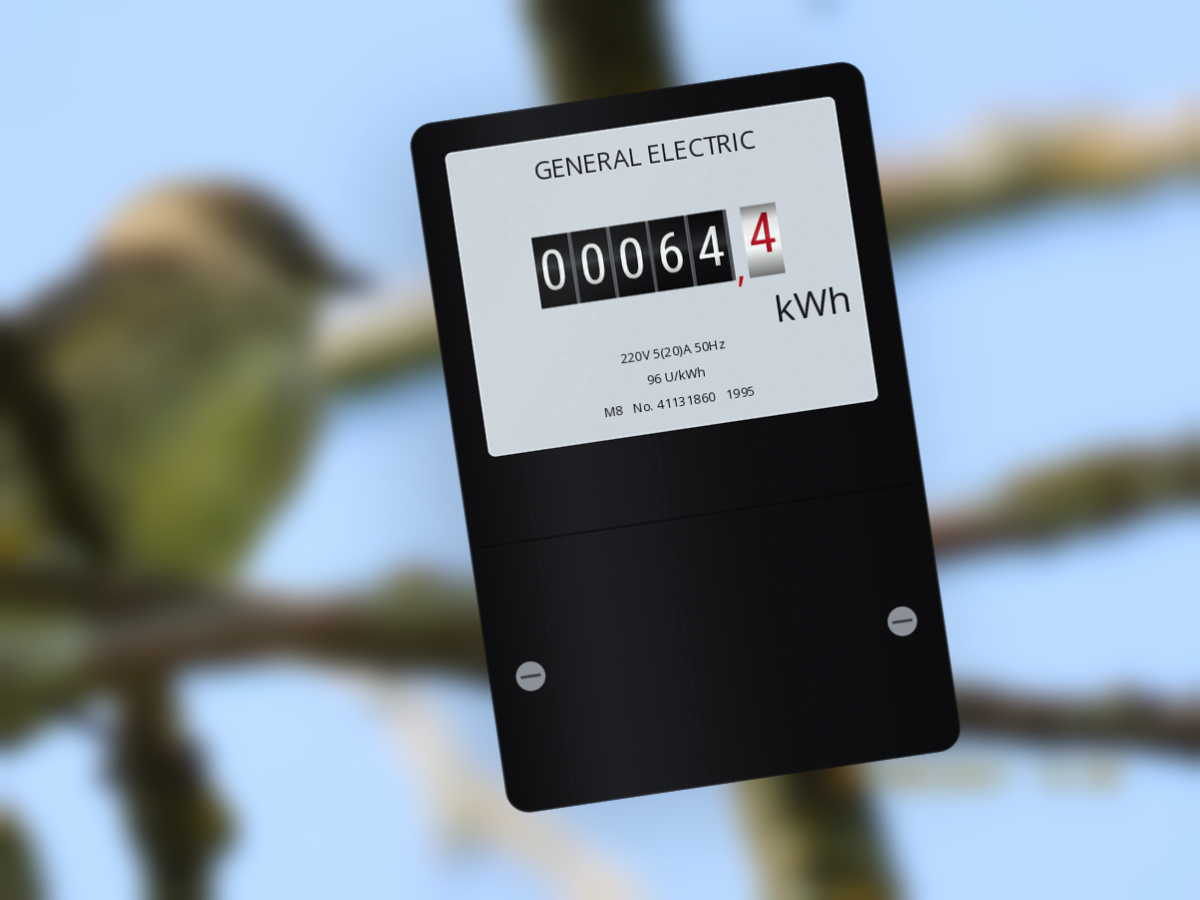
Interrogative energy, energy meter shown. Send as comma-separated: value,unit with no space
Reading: 64.4,kWh
